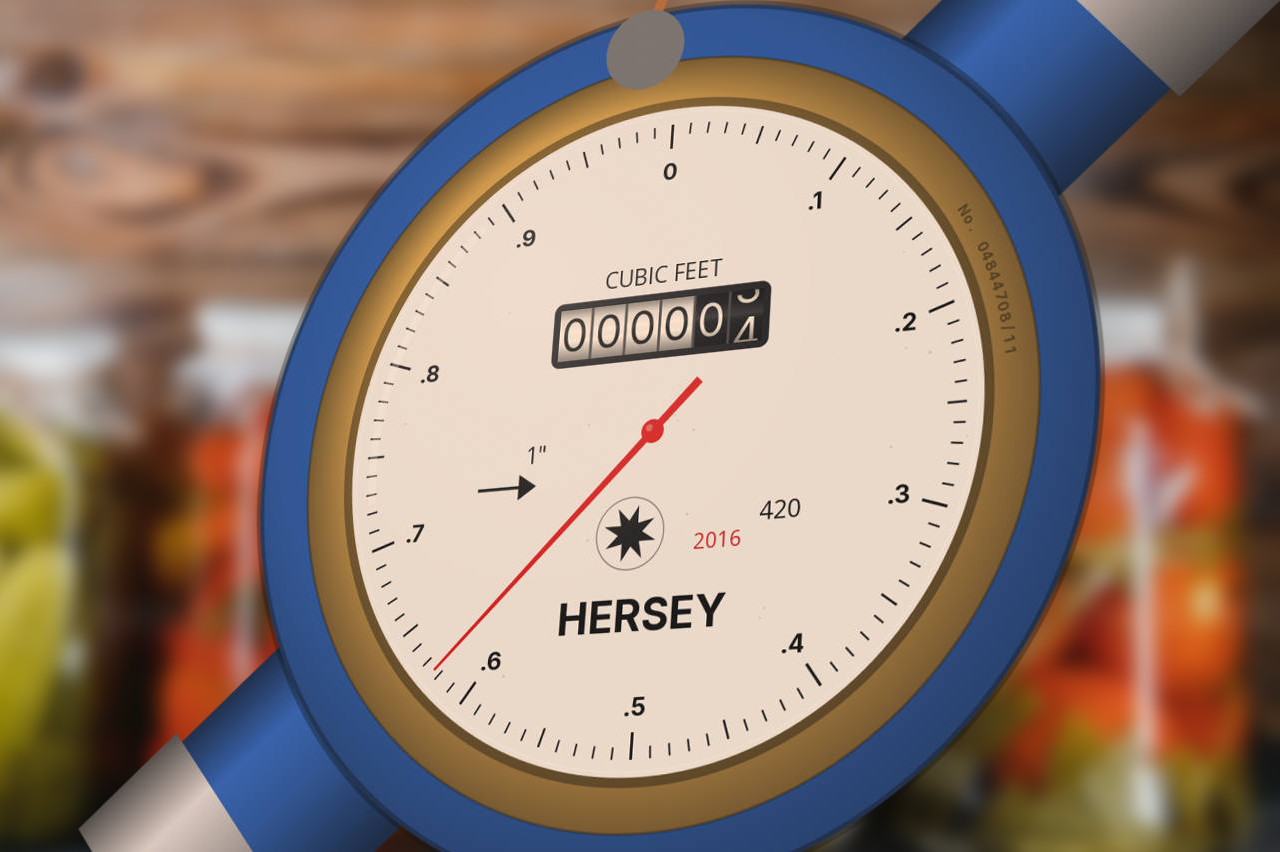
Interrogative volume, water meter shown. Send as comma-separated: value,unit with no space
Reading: 3.62,ft³
